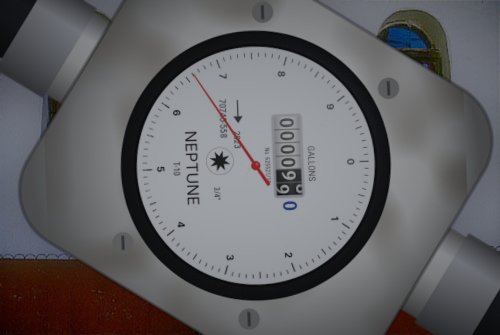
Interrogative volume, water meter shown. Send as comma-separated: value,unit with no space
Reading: 986.6,gal
